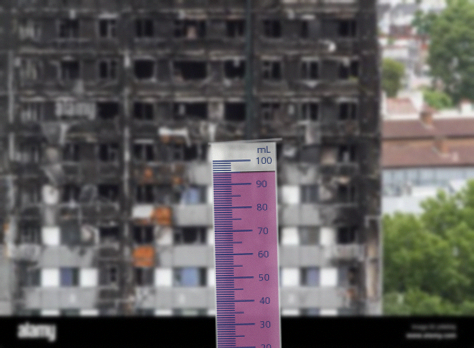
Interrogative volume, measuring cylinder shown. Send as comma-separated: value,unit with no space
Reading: 95,mL
